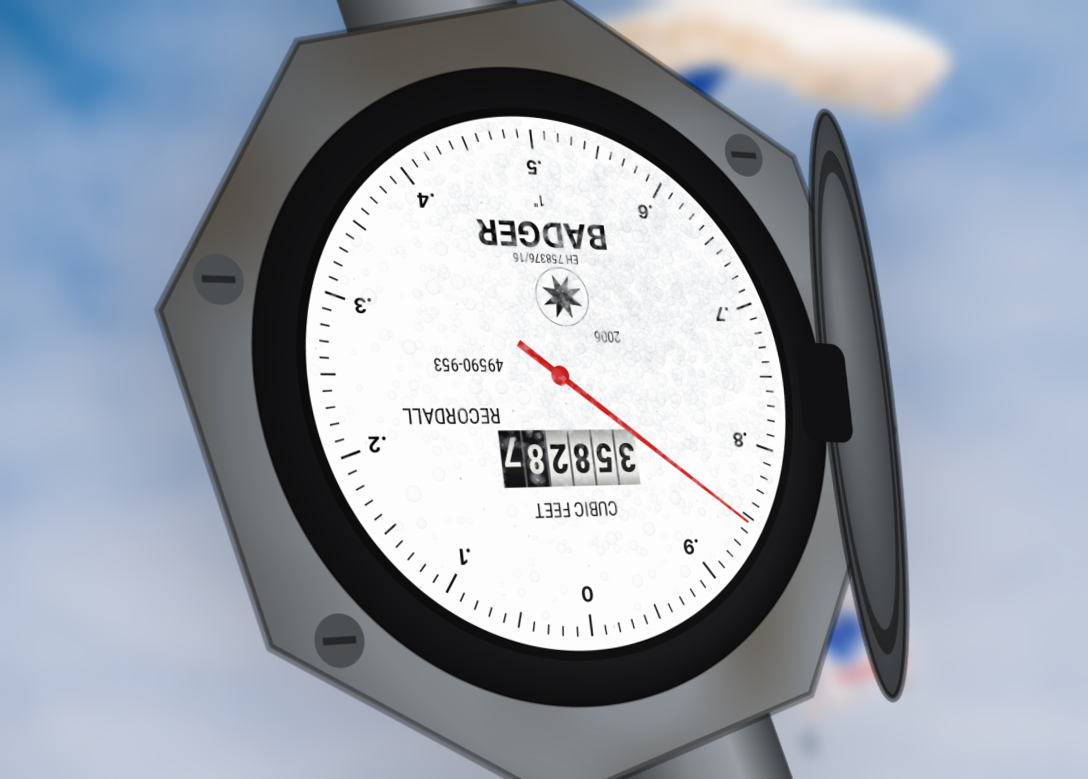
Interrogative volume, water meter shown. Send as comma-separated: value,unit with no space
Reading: 358286.85,ft³
